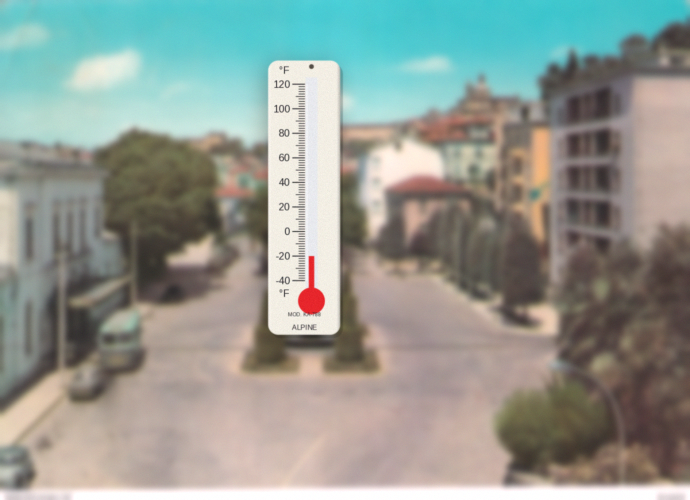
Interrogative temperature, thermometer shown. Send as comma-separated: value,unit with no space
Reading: -20,°F
